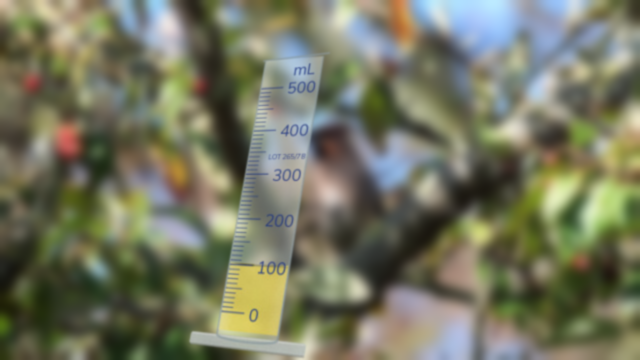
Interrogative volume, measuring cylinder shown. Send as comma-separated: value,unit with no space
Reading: 100,mL
